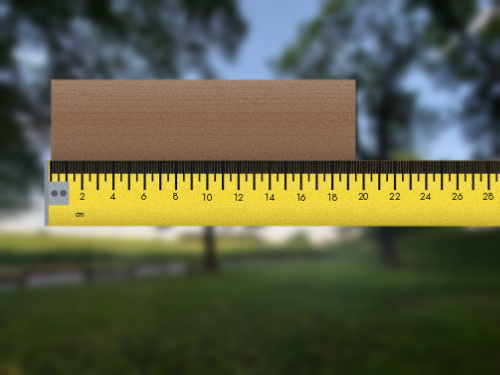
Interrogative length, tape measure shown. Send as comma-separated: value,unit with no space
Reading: 19.5,cm
